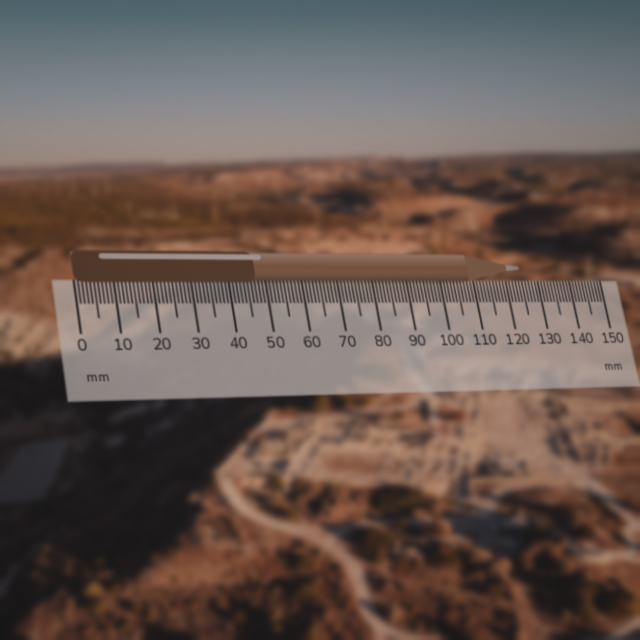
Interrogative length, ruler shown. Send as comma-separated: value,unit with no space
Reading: 125,mm
